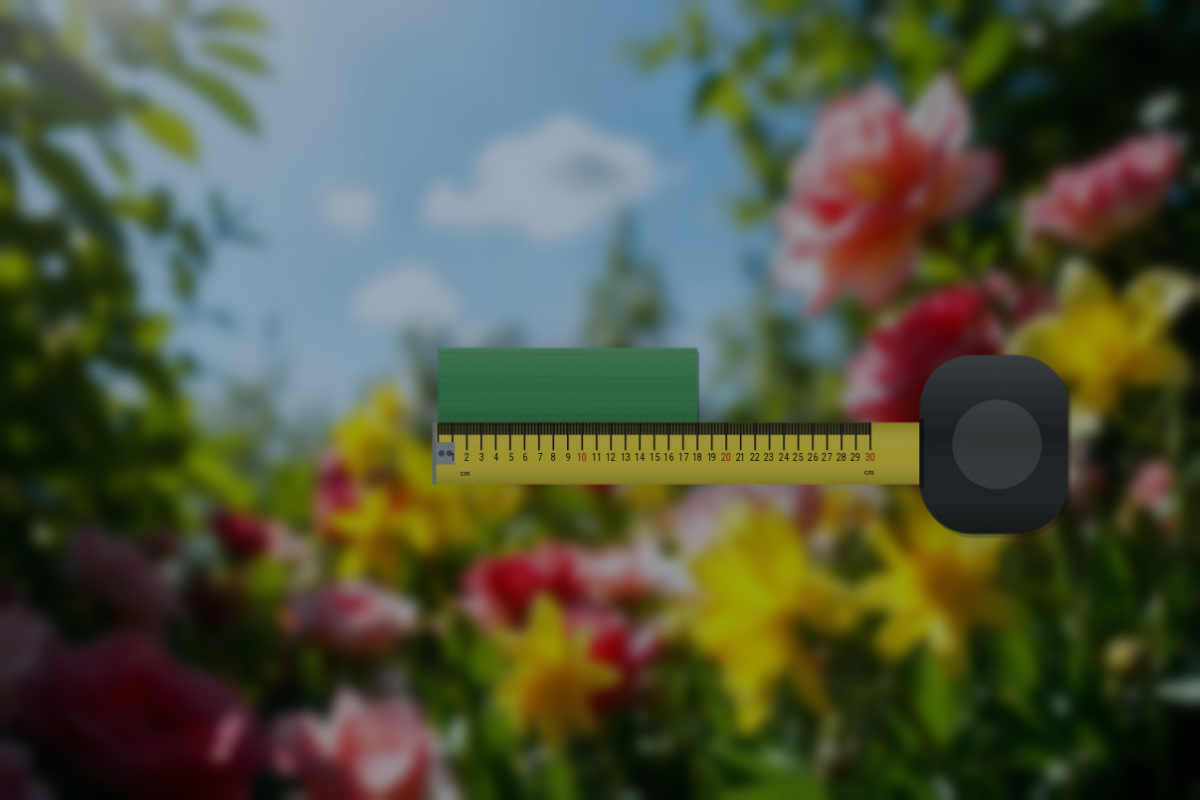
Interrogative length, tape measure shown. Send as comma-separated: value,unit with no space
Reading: 18,cm
